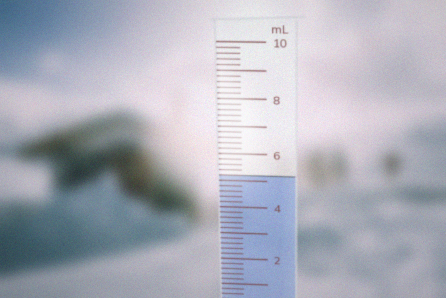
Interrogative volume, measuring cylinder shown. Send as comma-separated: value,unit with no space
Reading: 5.2,mL
